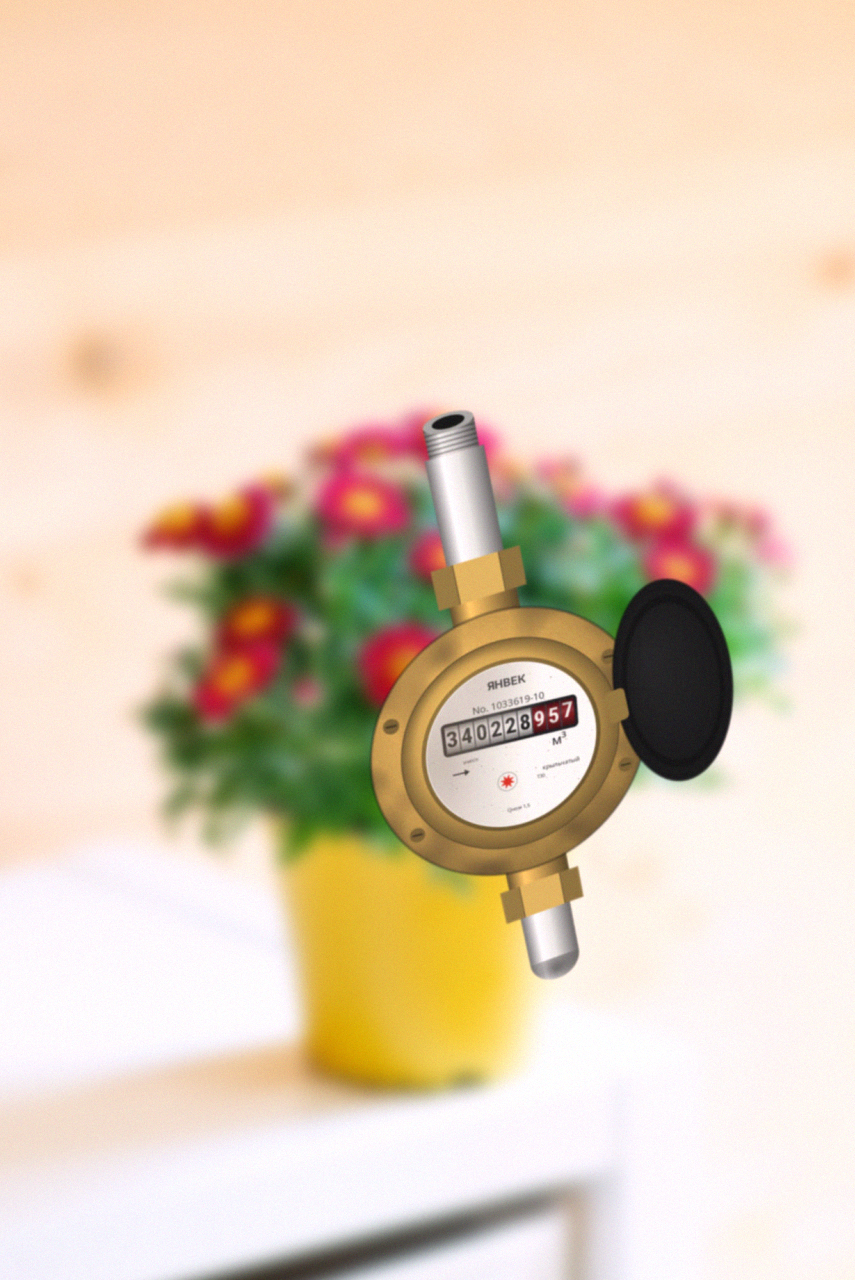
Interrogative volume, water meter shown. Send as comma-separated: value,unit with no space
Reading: 340228.957,m³
